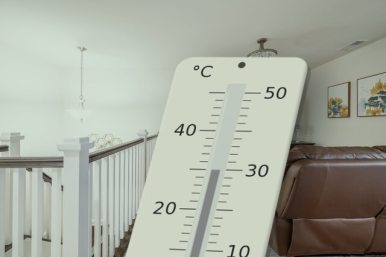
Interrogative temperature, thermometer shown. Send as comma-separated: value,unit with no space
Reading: 30,°C
